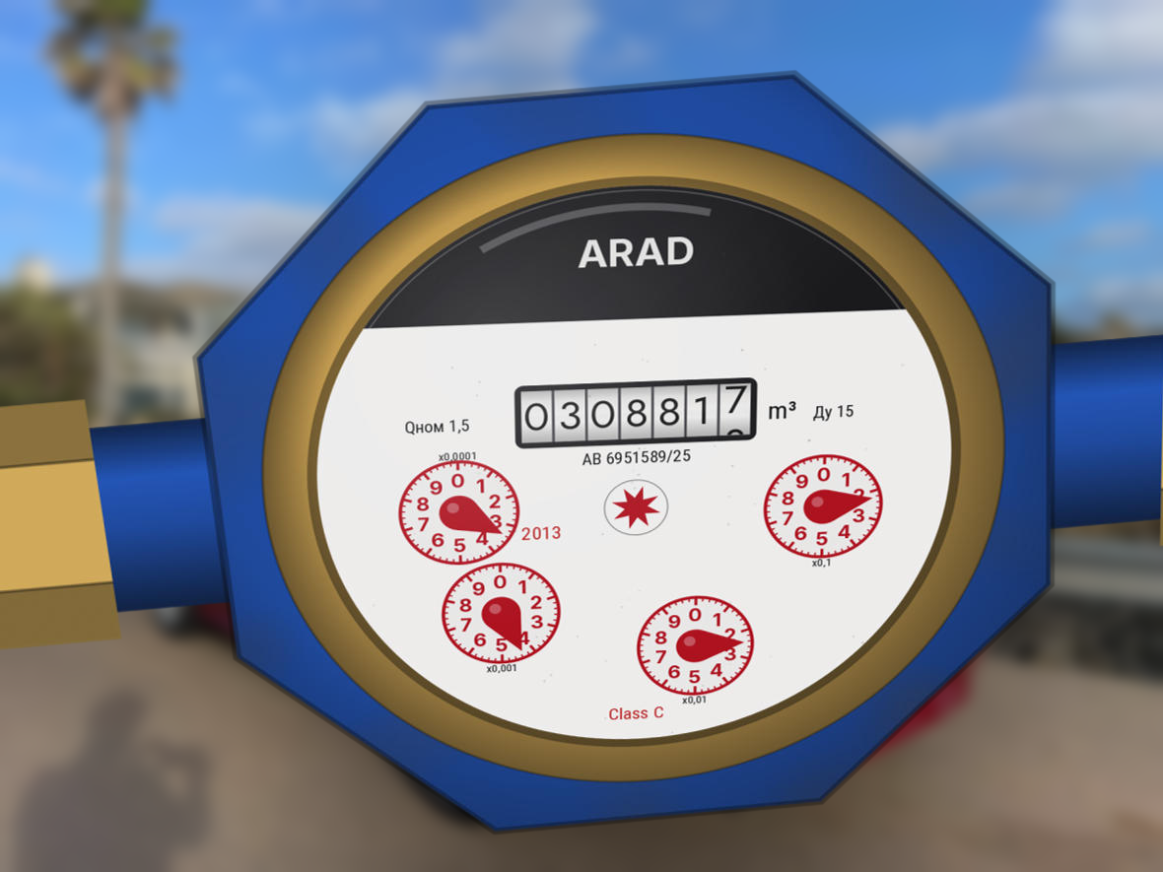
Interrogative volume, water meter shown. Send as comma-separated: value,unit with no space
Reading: 308817.2243,m³
